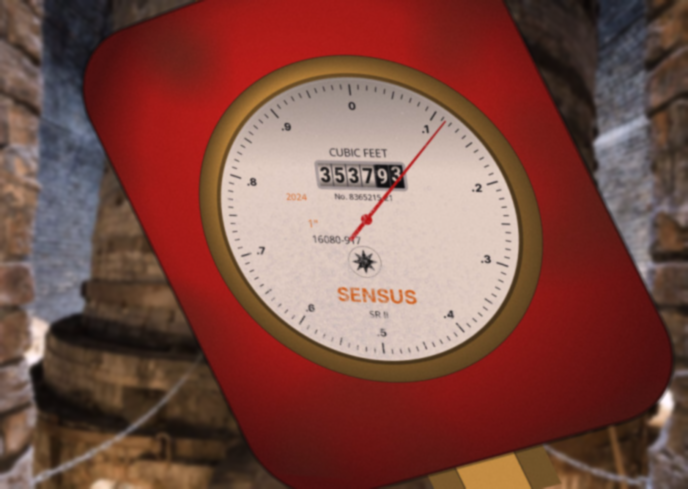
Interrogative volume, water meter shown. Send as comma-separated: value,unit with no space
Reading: 353793.11,ft³
